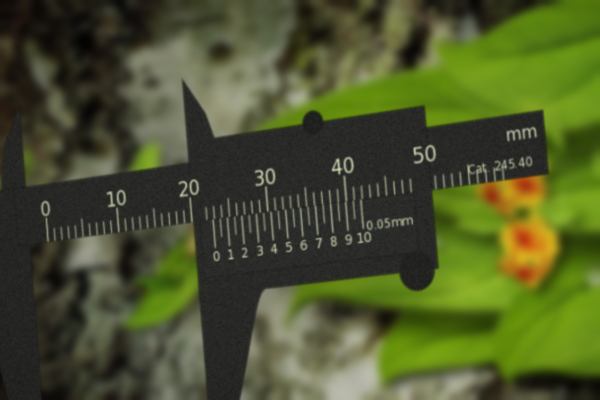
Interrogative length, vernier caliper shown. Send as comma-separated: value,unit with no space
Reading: 22.8,mm
